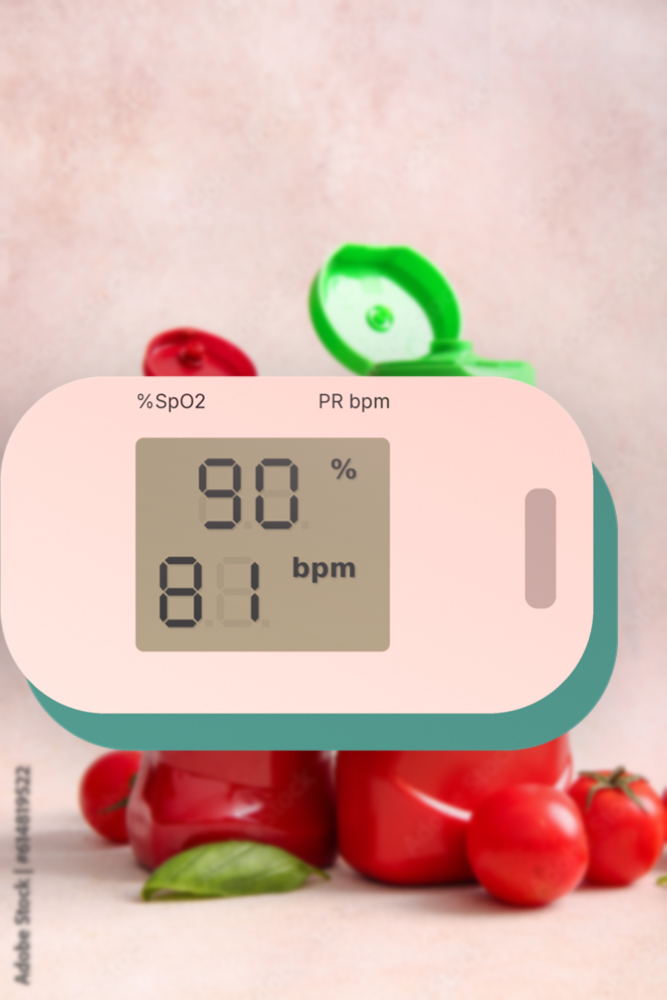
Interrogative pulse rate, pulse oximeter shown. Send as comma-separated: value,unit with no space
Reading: 81,bpm
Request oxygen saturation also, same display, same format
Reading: 90,%
